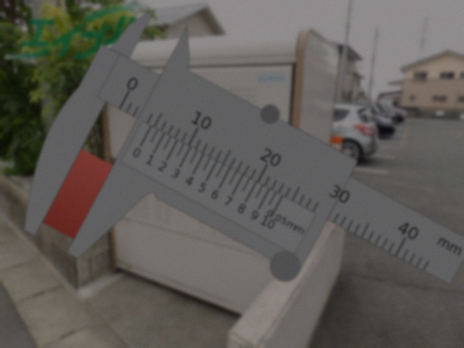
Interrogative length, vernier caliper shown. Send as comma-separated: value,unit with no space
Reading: 4.6,mm
